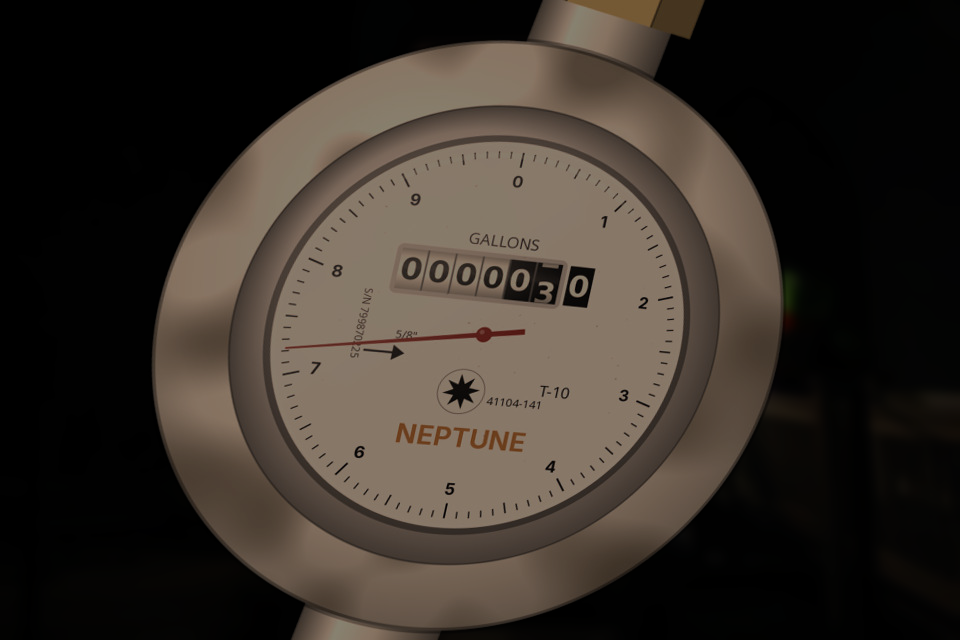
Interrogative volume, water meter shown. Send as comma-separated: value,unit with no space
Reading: 27.2,gal
